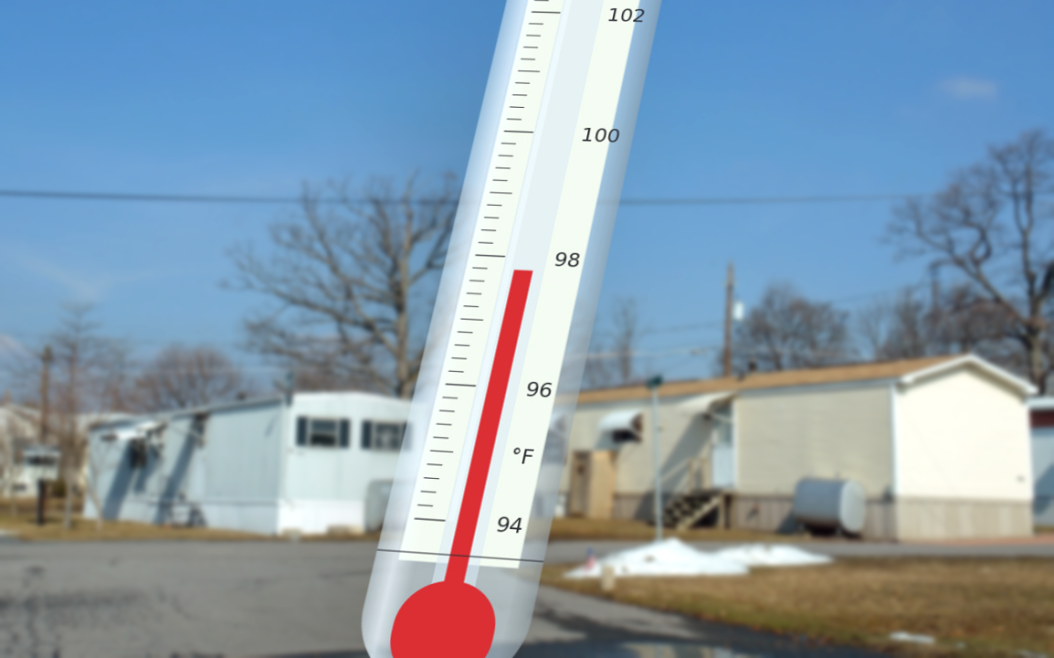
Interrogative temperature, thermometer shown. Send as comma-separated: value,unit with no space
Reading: 97.8,°F
